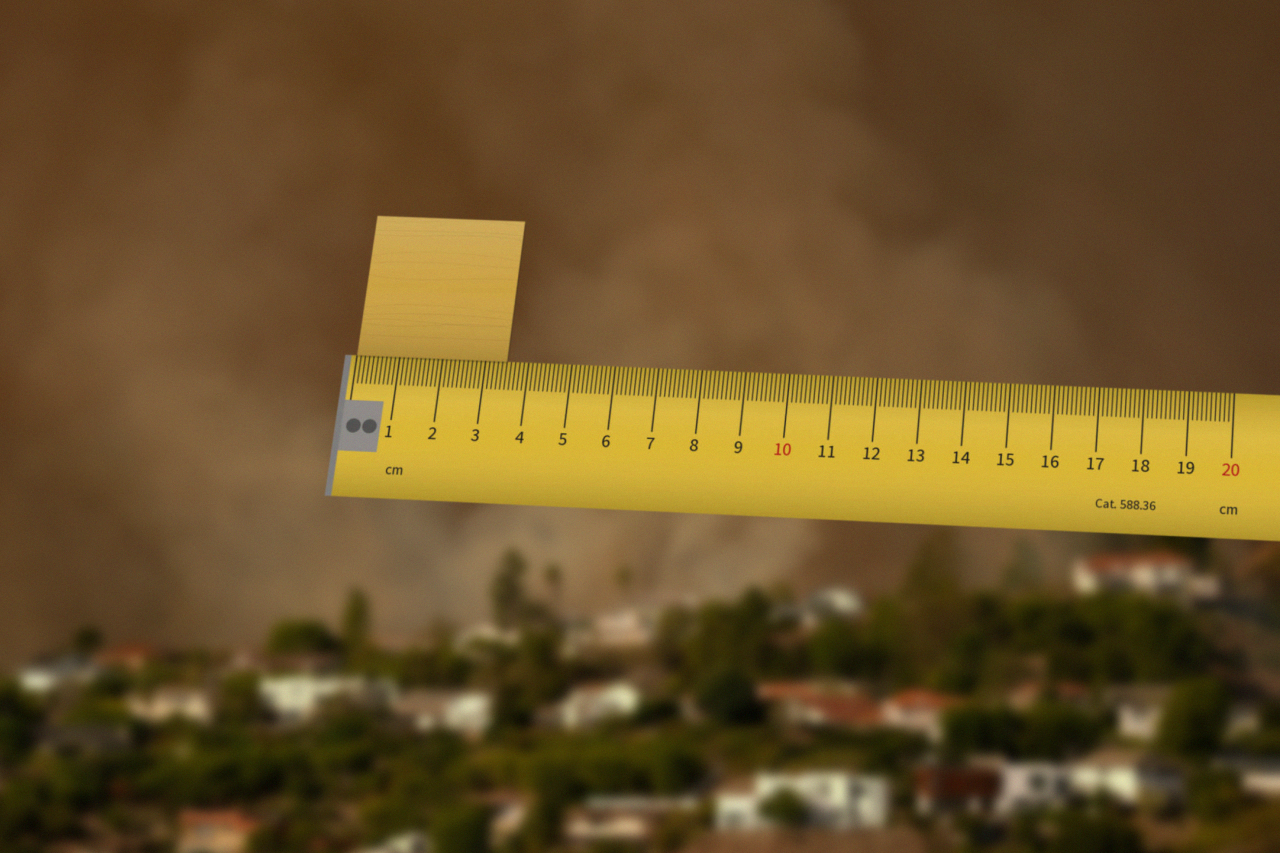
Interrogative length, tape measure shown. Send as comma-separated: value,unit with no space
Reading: 3.5,cm
